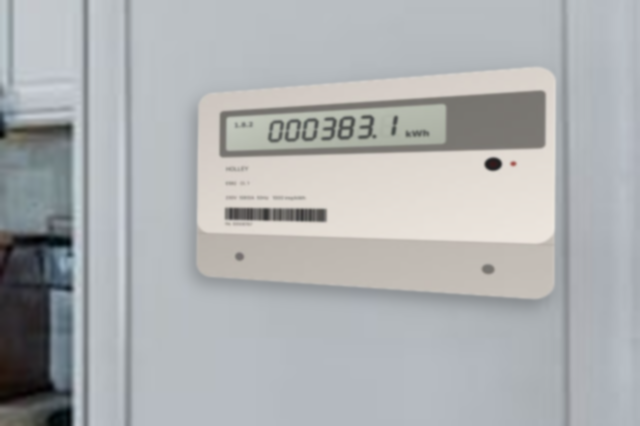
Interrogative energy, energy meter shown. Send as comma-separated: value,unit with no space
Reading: 383.1,kWh
